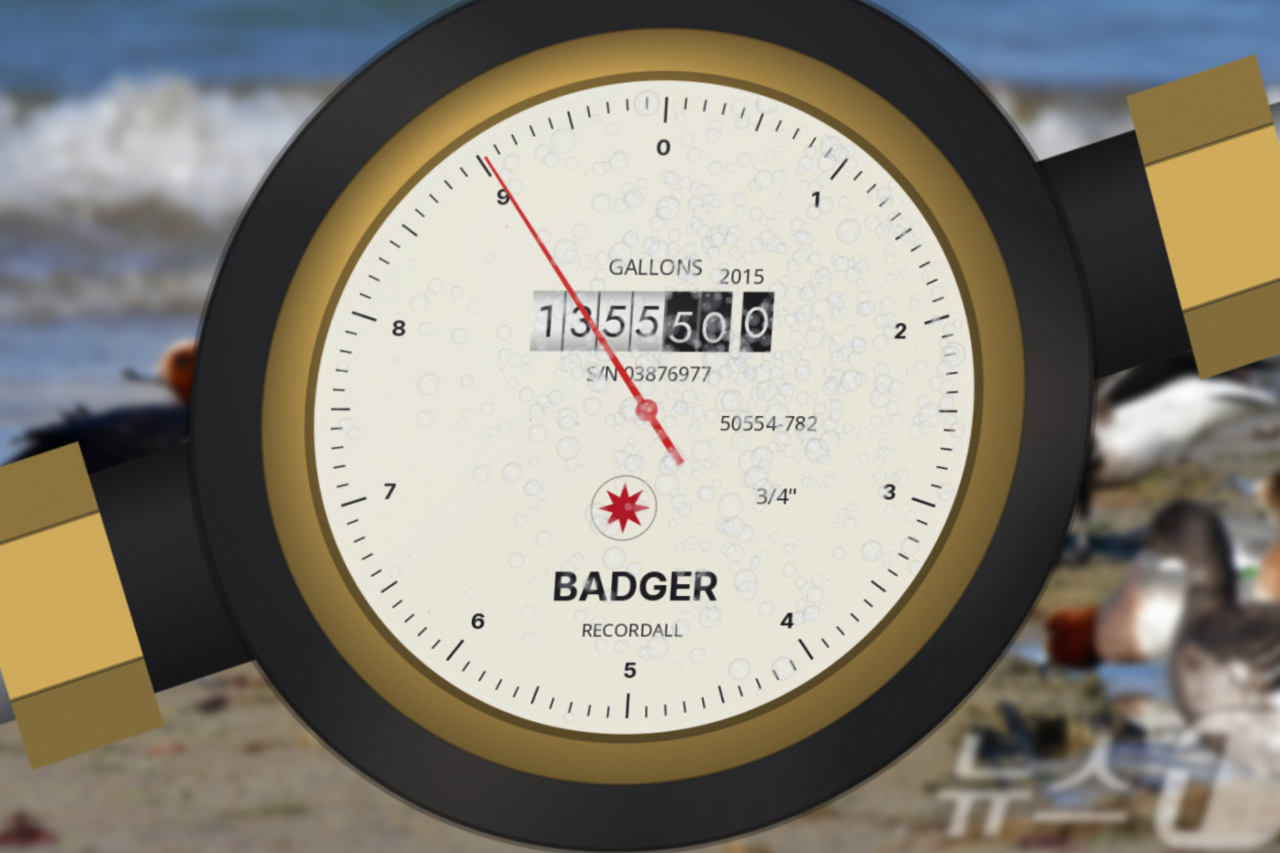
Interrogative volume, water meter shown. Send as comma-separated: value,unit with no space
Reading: 1355499.0,gal
